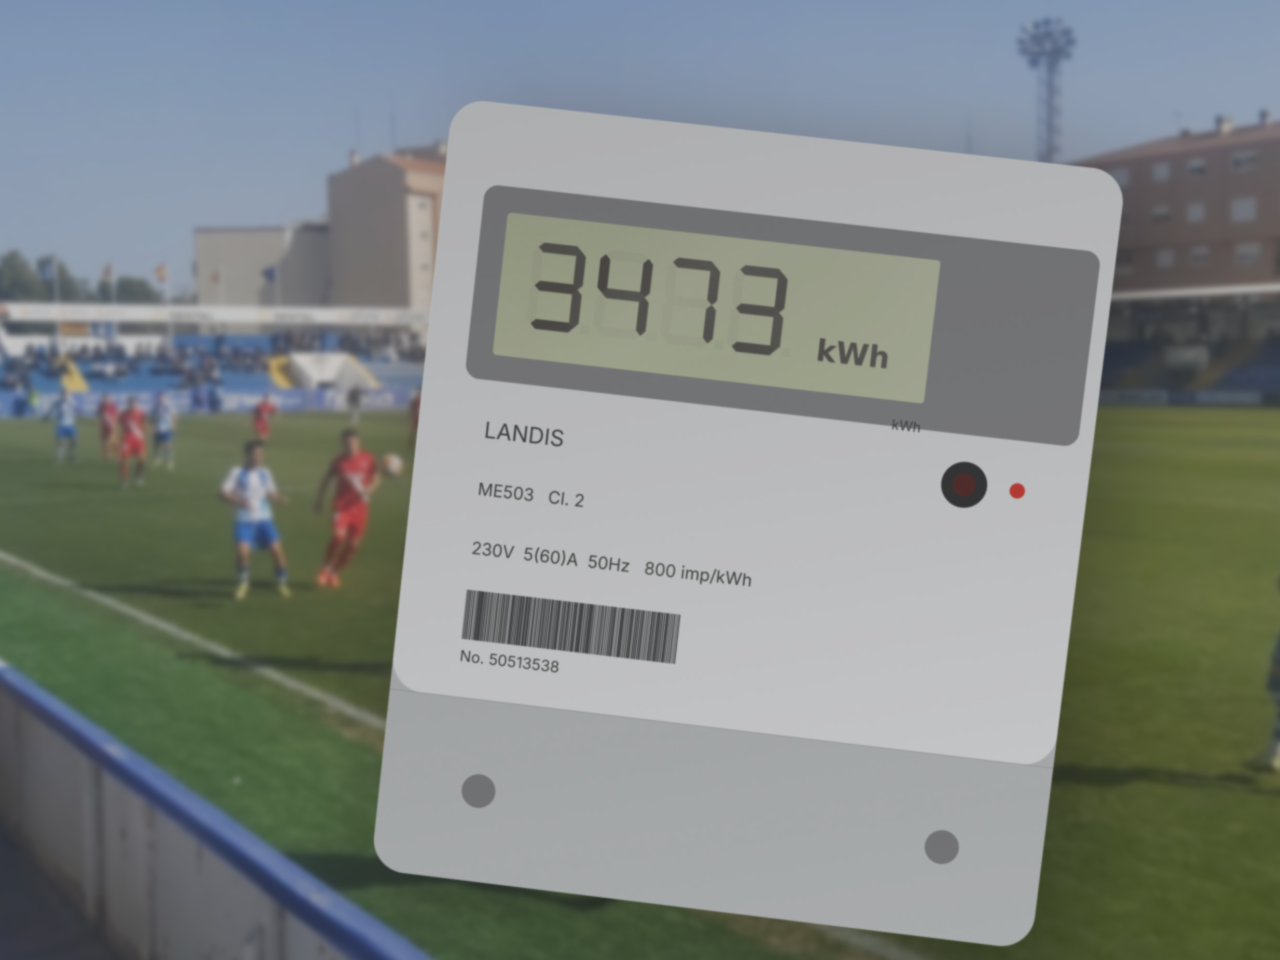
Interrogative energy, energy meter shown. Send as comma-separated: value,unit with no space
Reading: 3473,kWh
